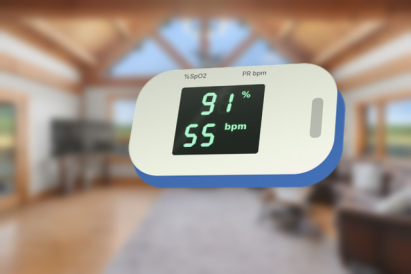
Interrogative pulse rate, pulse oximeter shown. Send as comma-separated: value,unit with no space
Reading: 55,bpm
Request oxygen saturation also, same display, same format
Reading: 91,%
